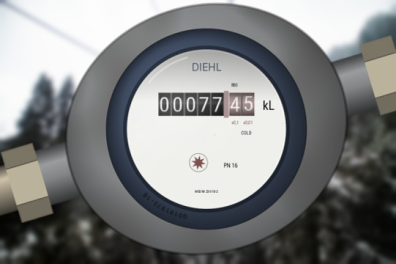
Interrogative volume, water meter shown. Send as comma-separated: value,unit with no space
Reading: 77.45,kL
